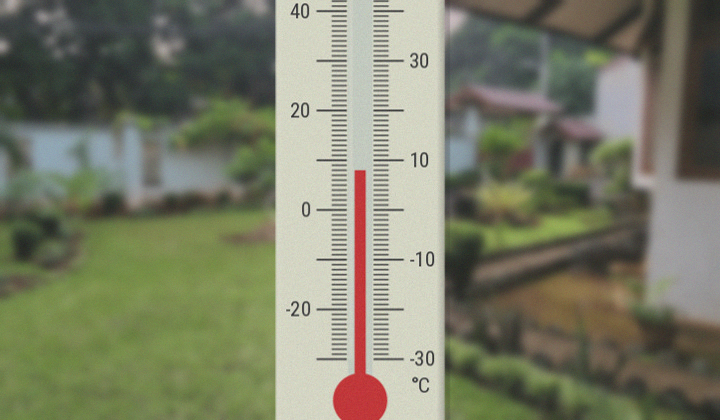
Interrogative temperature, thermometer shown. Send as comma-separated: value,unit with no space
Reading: 8,°C
